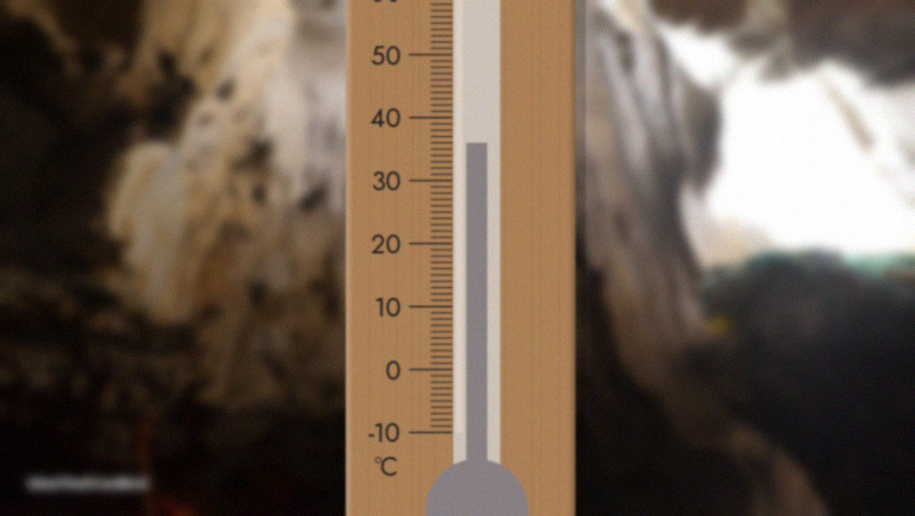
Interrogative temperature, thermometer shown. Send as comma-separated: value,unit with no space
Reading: 36,°C
